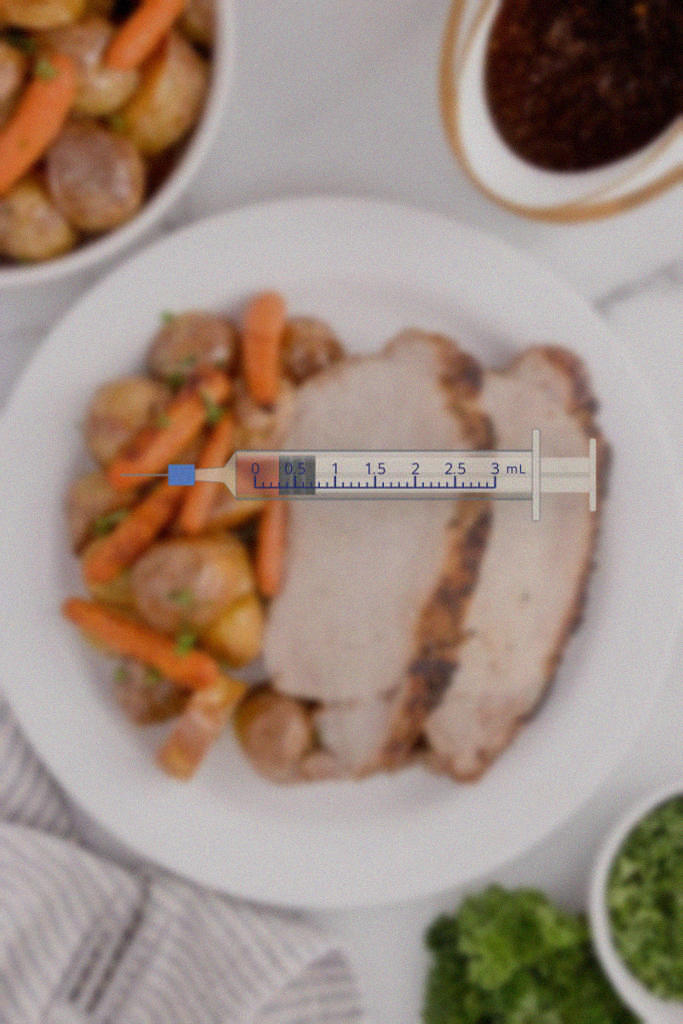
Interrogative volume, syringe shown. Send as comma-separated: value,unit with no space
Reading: 0.3,mL
